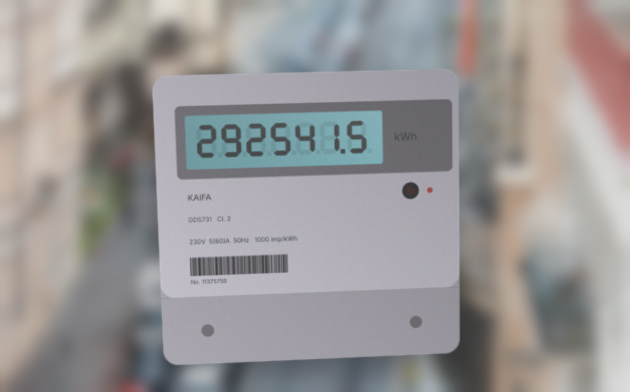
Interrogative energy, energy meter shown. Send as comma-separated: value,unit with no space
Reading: 292541.5,kWh
